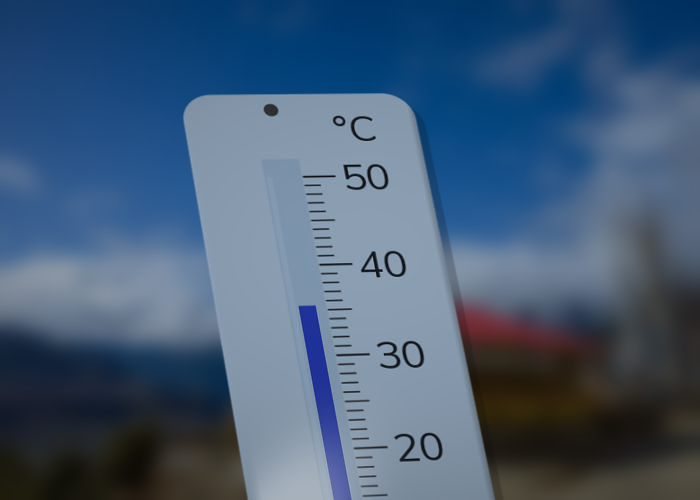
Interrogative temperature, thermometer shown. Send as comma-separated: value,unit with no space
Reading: 35.5,°C
